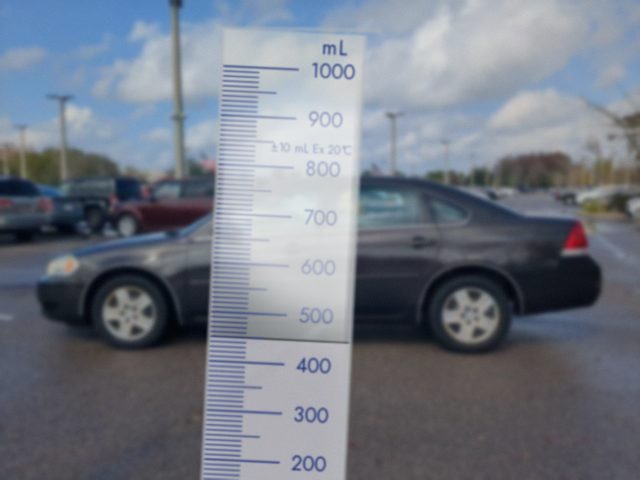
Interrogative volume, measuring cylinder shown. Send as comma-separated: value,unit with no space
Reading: 450,mL
